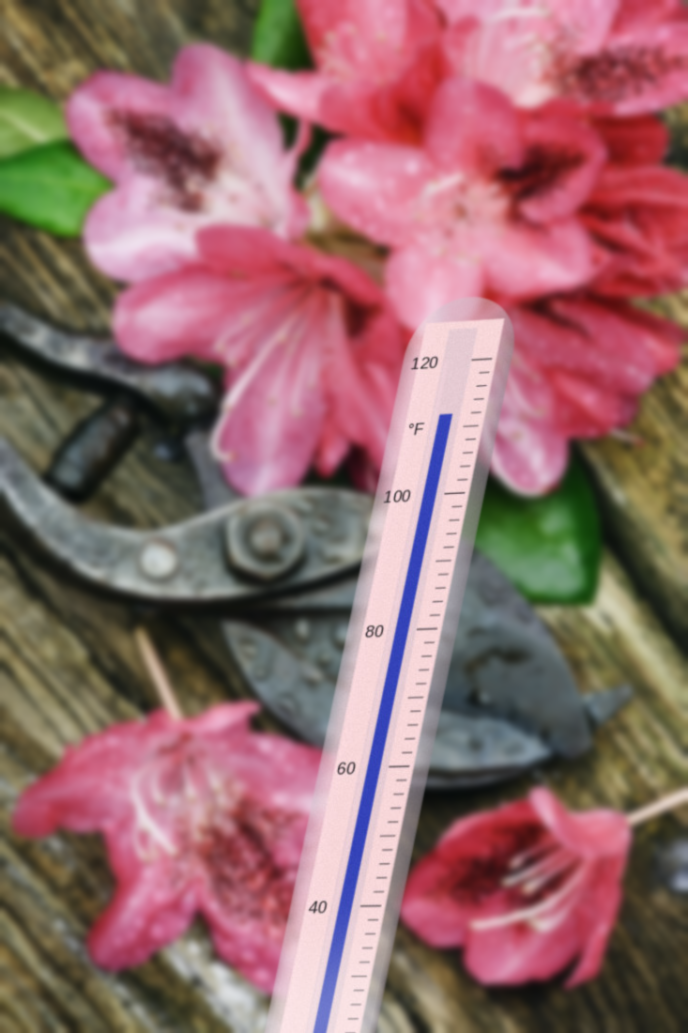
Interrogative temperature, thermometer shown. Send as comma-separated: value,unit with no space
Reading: 112,°F
